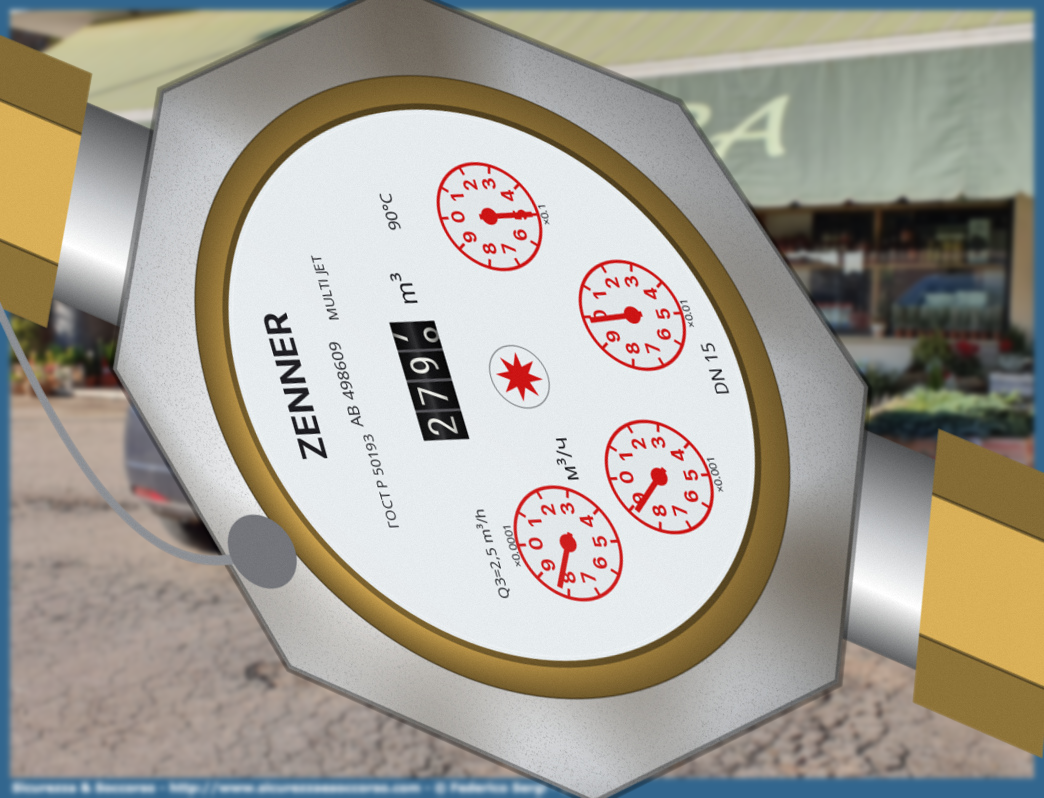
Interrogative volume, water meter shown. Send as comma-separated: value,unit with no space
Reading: 2797.4988,m³
